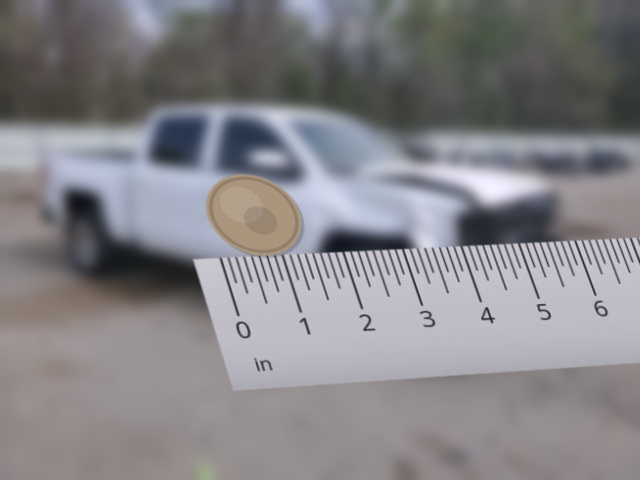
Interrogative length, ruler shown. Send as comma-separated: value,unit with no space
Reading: 1.5,in
